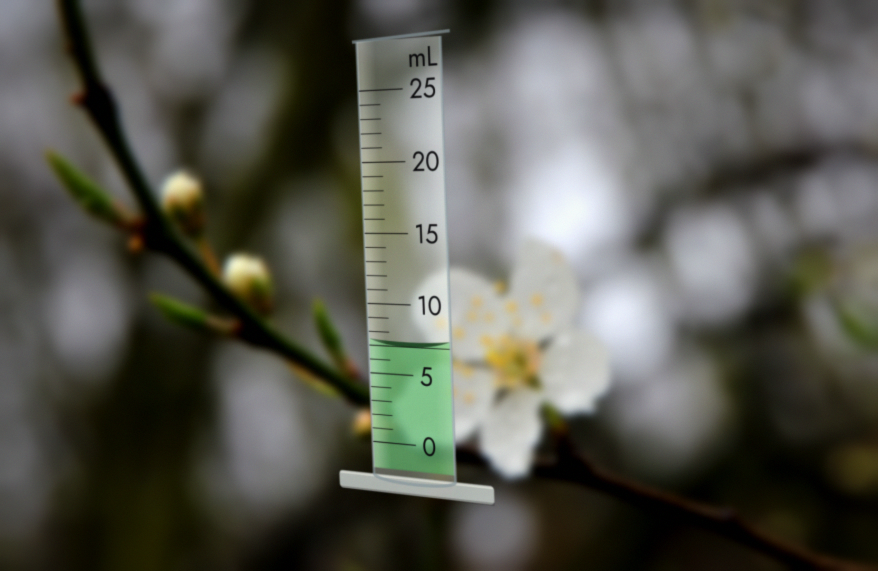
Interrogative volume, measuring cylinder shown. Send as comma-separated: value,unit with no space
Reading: 7,mL
